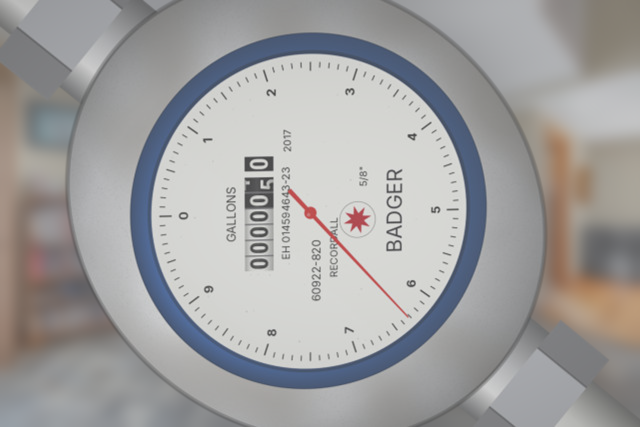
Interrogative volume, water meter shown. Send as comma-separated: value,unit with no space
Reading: 46.3,gal
